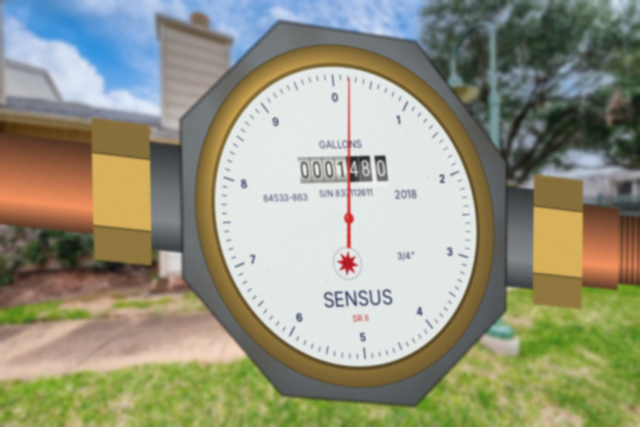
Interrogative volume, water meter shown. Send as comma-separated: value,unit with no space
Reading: 1480.2,gal
